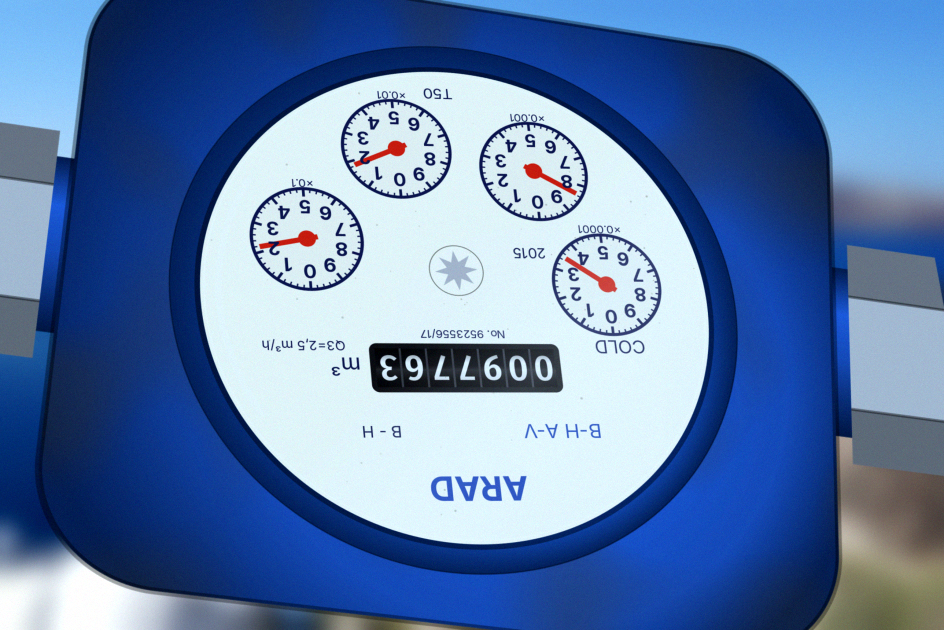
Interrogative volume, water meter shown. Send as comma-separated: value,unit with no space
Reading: 97763.2183,m³
